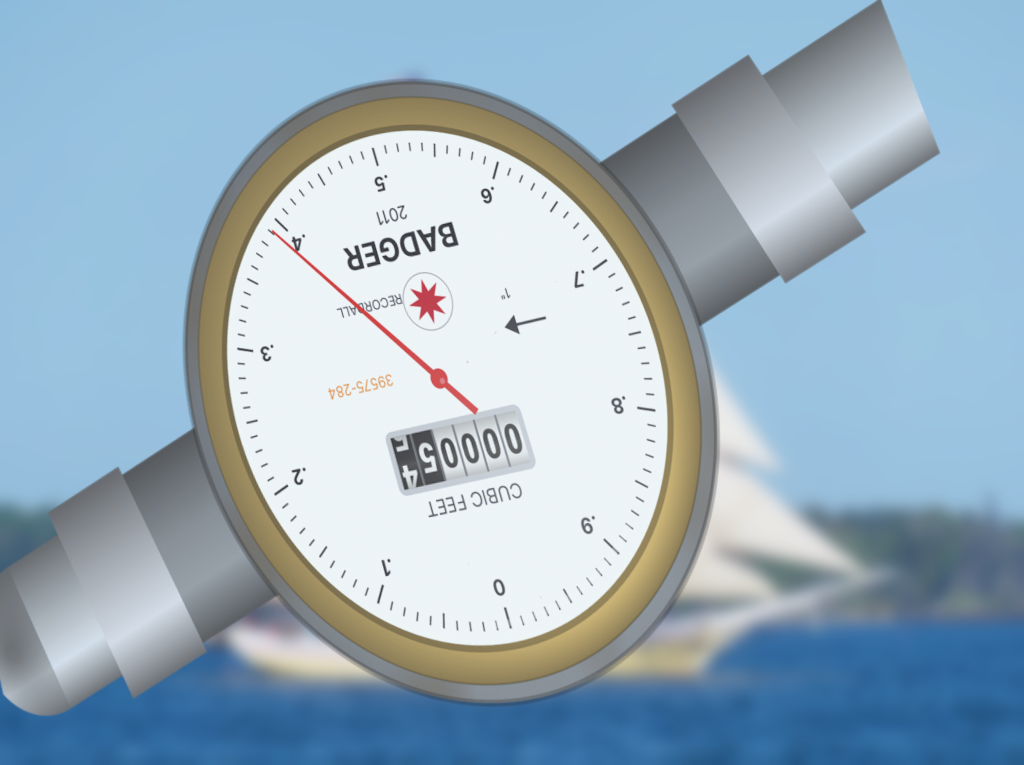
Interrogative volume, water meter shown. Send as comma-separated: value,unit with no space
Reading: 54.39,ft³
